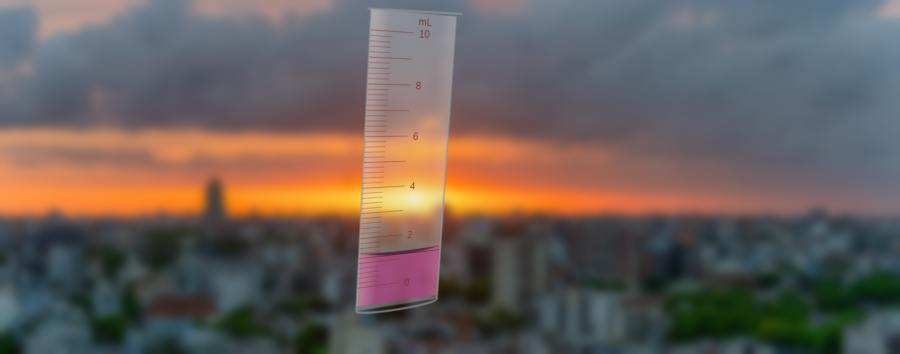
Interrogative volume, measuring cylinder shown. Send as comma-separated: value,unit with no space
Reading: 1.2,mL
